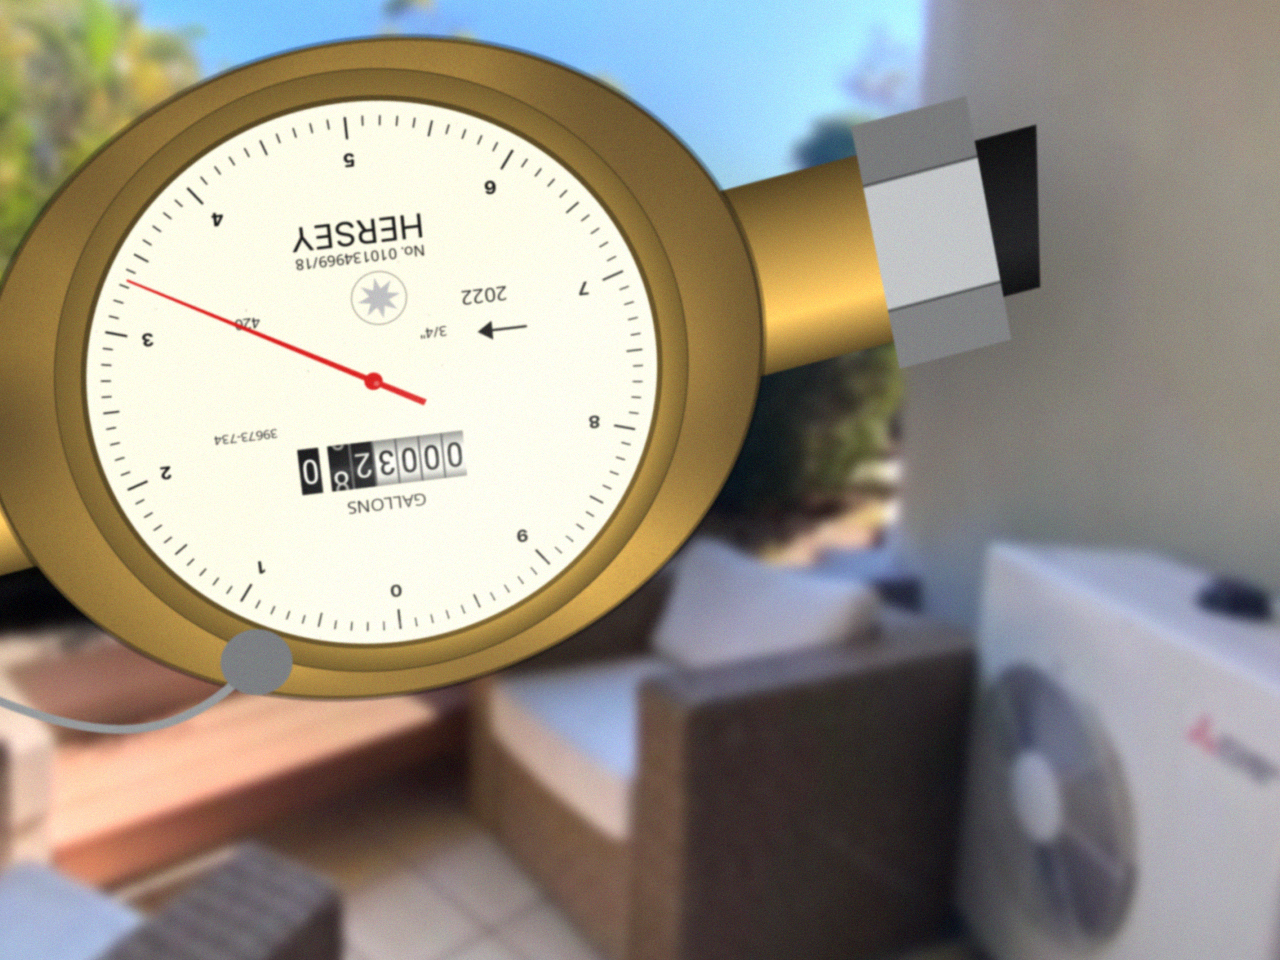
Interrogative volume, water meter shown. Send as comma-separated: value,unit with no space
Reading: 3283.3,gal
